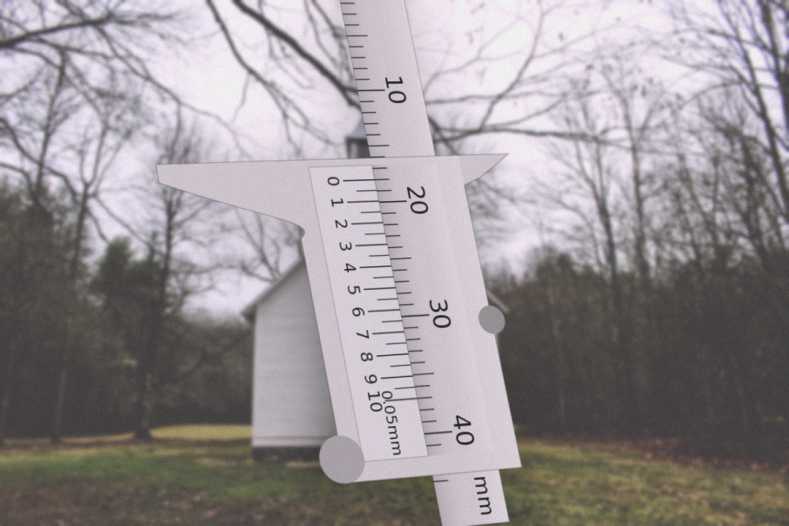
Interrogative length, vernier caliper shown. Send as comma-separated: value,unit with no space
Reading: 18.0,mm
